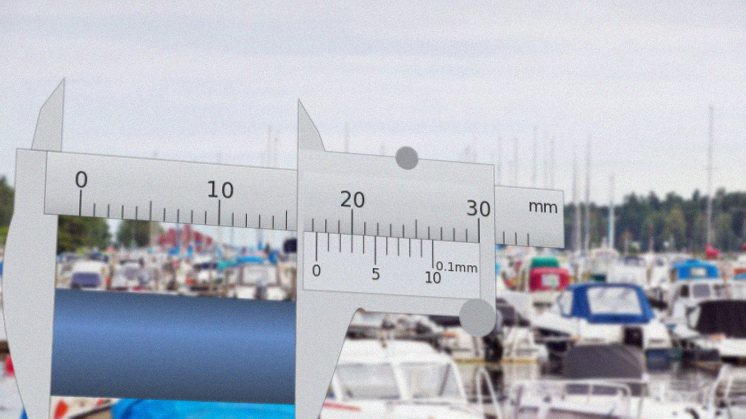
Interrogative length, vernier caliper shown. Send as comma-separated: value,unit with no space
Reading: 17.3,mm
